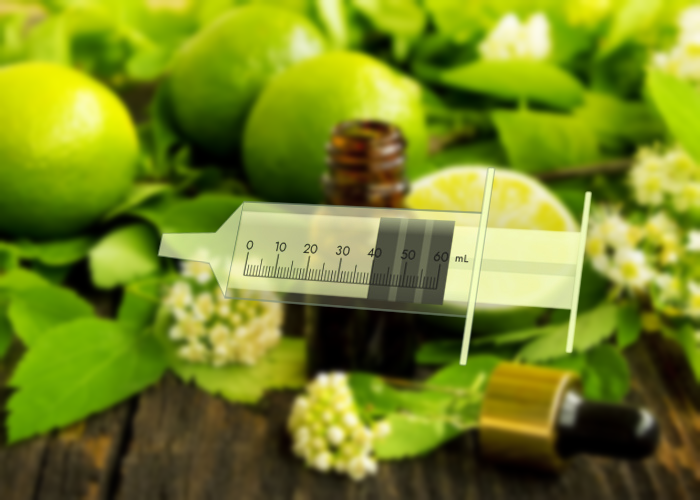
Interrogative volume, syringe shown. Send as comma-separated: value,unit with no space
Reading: 40,mL
